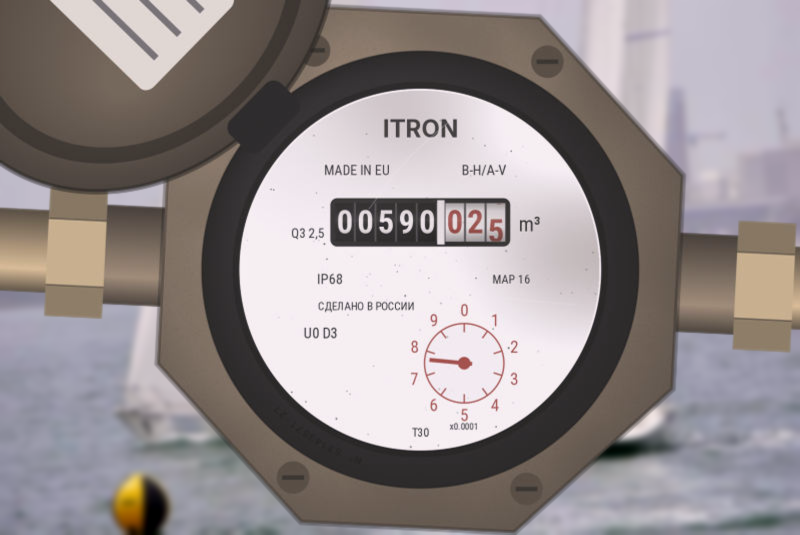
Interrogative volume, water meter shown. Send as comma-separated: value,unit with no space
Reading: 590.0247,m³
